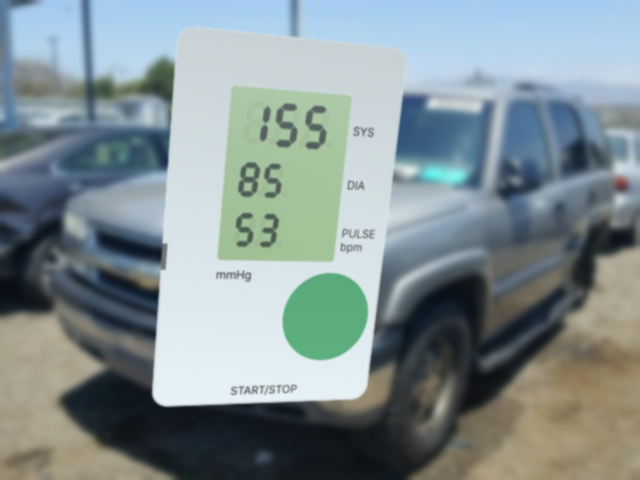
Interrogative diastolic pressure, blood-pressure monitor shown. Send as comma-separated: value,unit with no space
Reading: 85,mmHg
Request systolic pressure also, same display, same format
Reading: 155,mmHg
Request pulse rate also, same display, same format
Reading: 53,bpm
